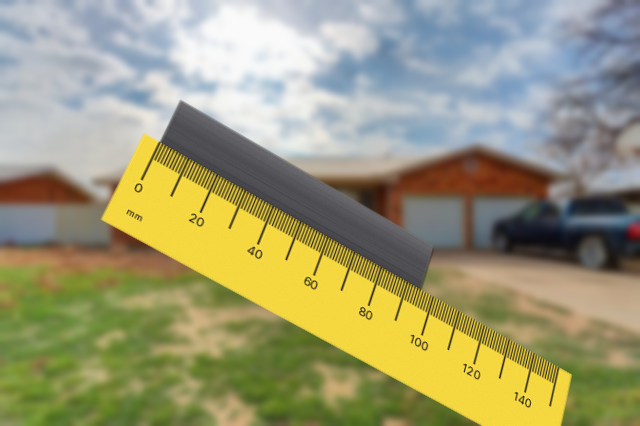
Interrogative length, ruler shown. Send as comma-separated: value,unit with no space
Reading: 95,mm
